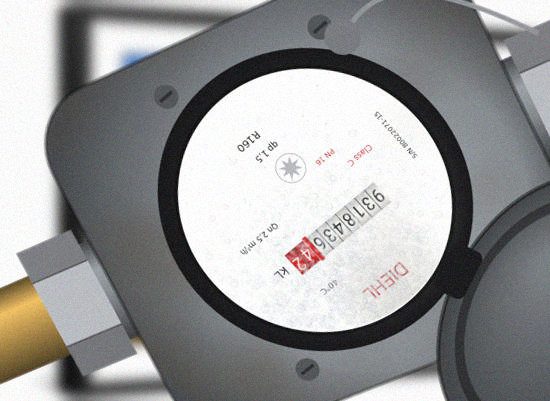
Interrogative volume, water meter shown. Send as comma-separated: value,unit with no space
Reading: 9318436.42,kL
